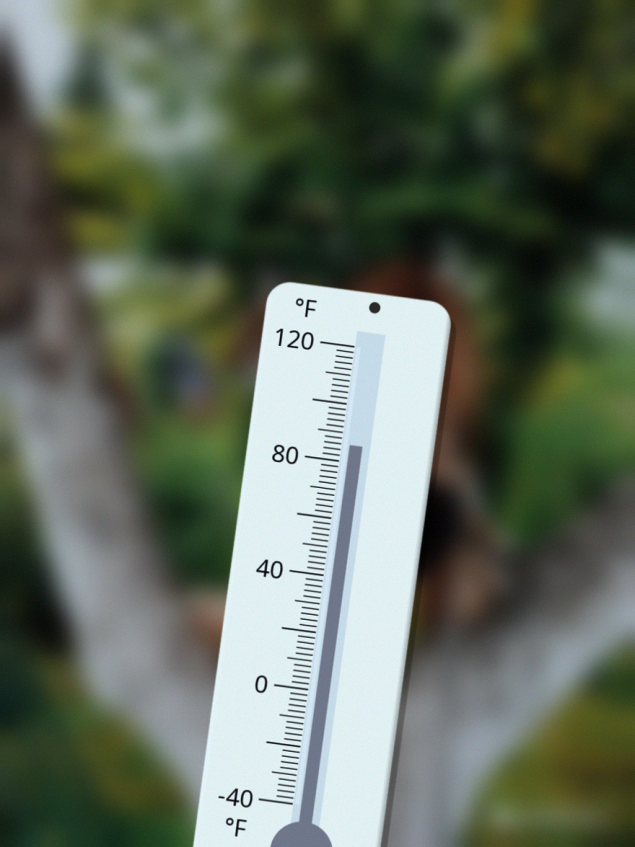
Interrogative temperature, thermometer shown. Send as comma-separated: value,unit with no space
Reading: 86,°F
